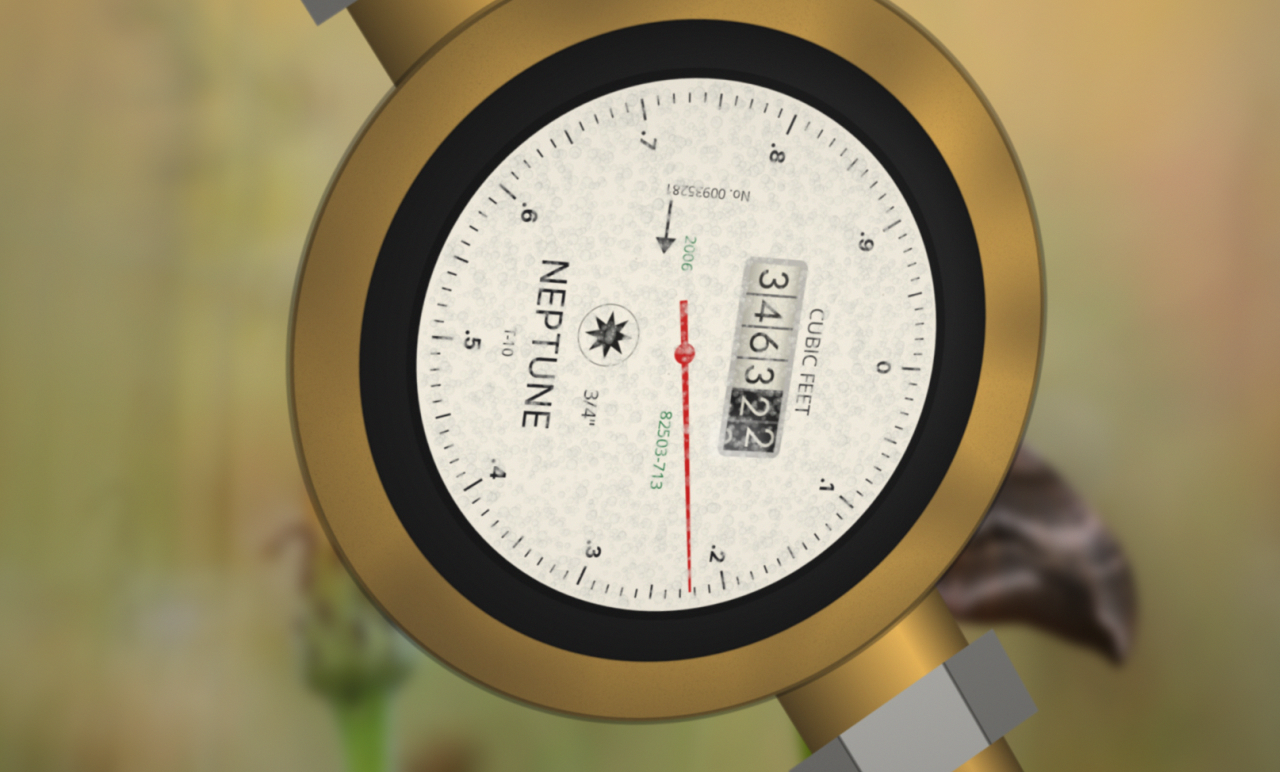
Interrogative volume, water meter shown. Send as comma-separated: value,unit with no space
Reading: 346322.22,ft³
